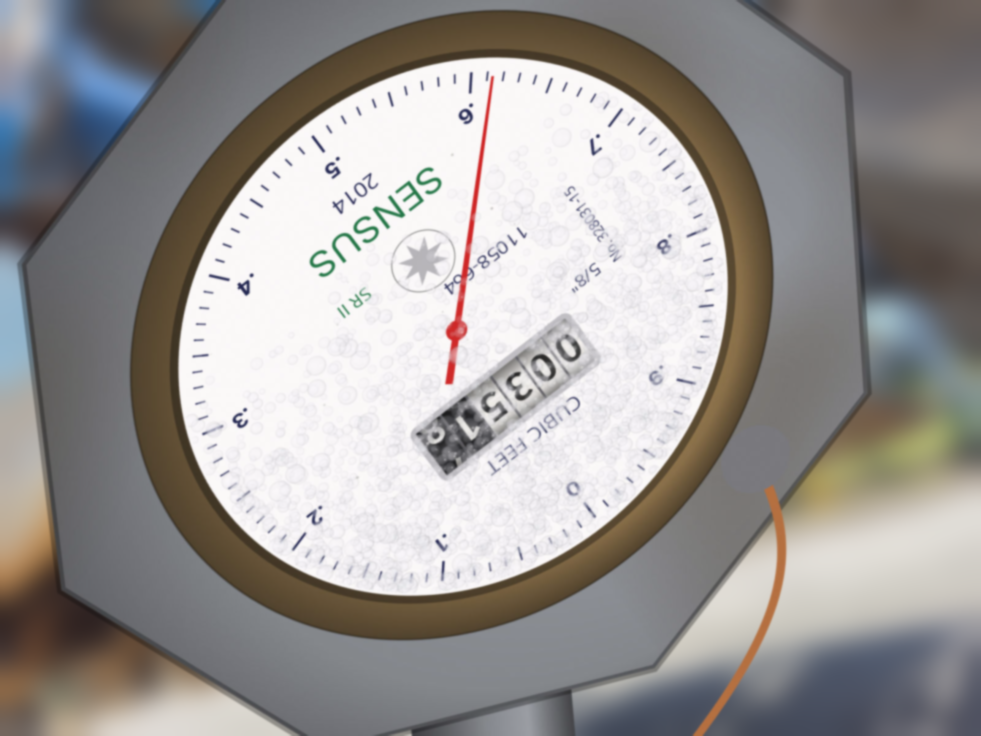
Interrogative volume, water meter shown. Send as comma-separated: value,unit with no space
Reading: 3517.61,ft³
